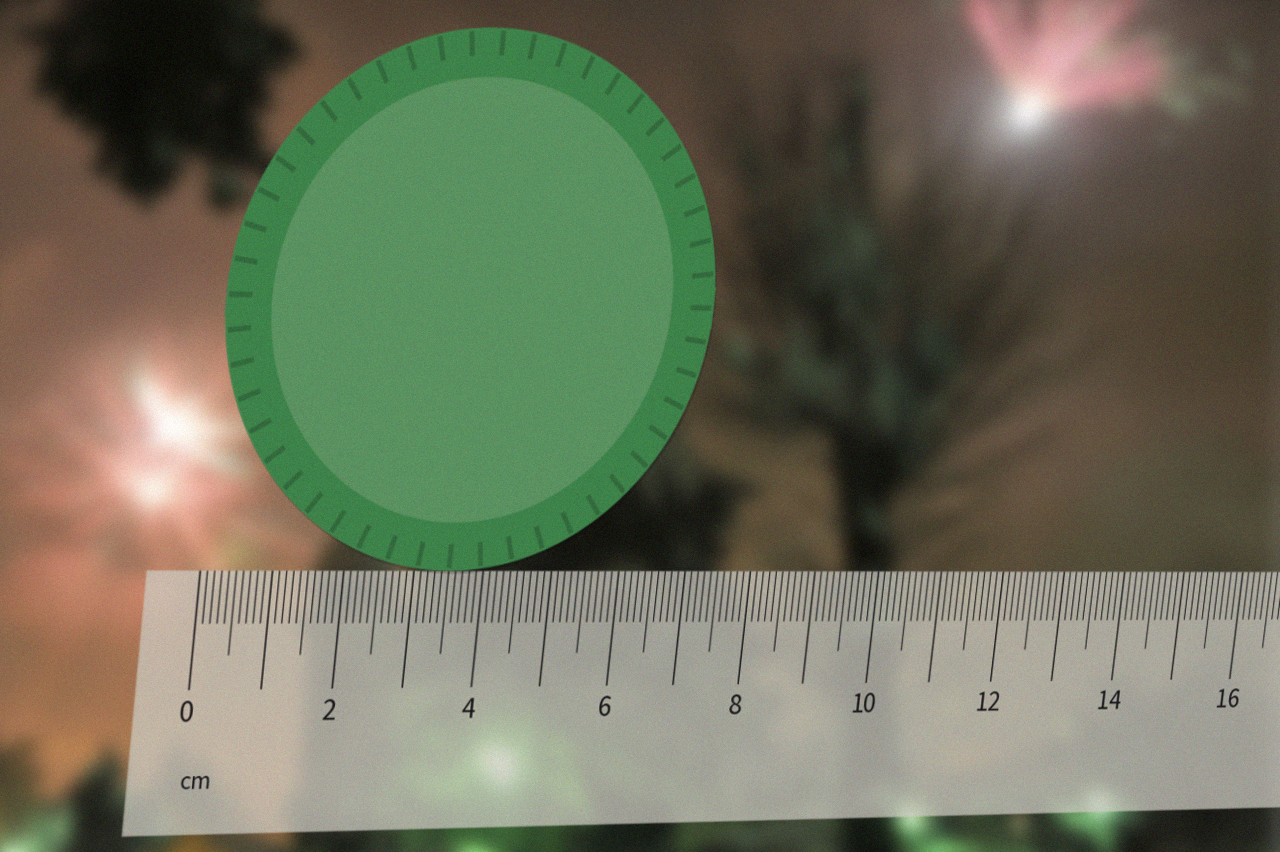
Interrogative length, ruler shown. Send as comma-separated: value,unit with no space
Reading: 7,cm
